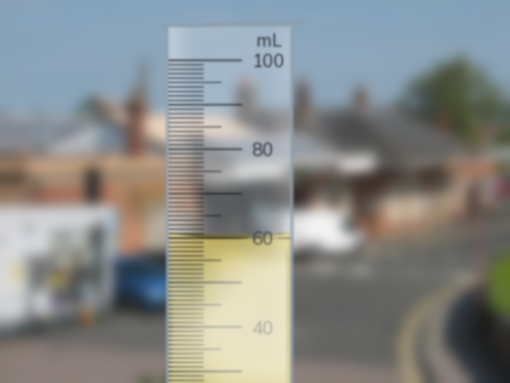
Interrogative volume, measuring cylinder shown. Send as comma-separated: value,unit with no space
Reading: 60,mL
